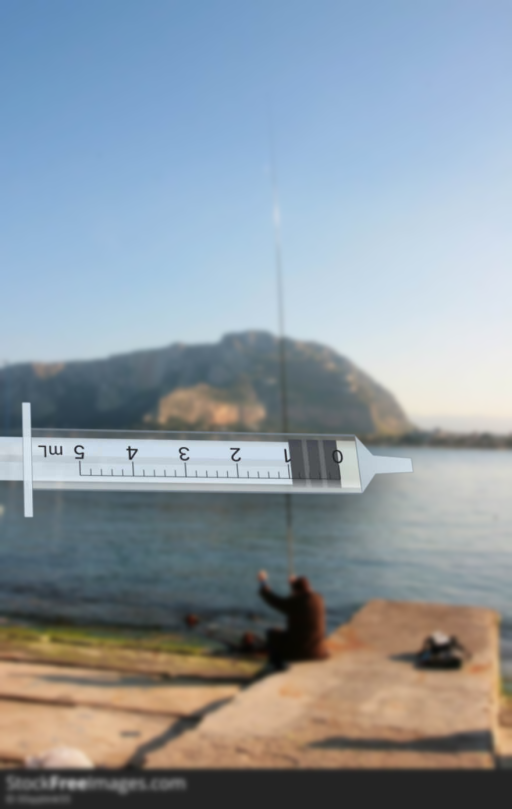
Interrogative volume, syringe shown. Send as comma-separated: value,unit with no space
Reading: 0,mL
